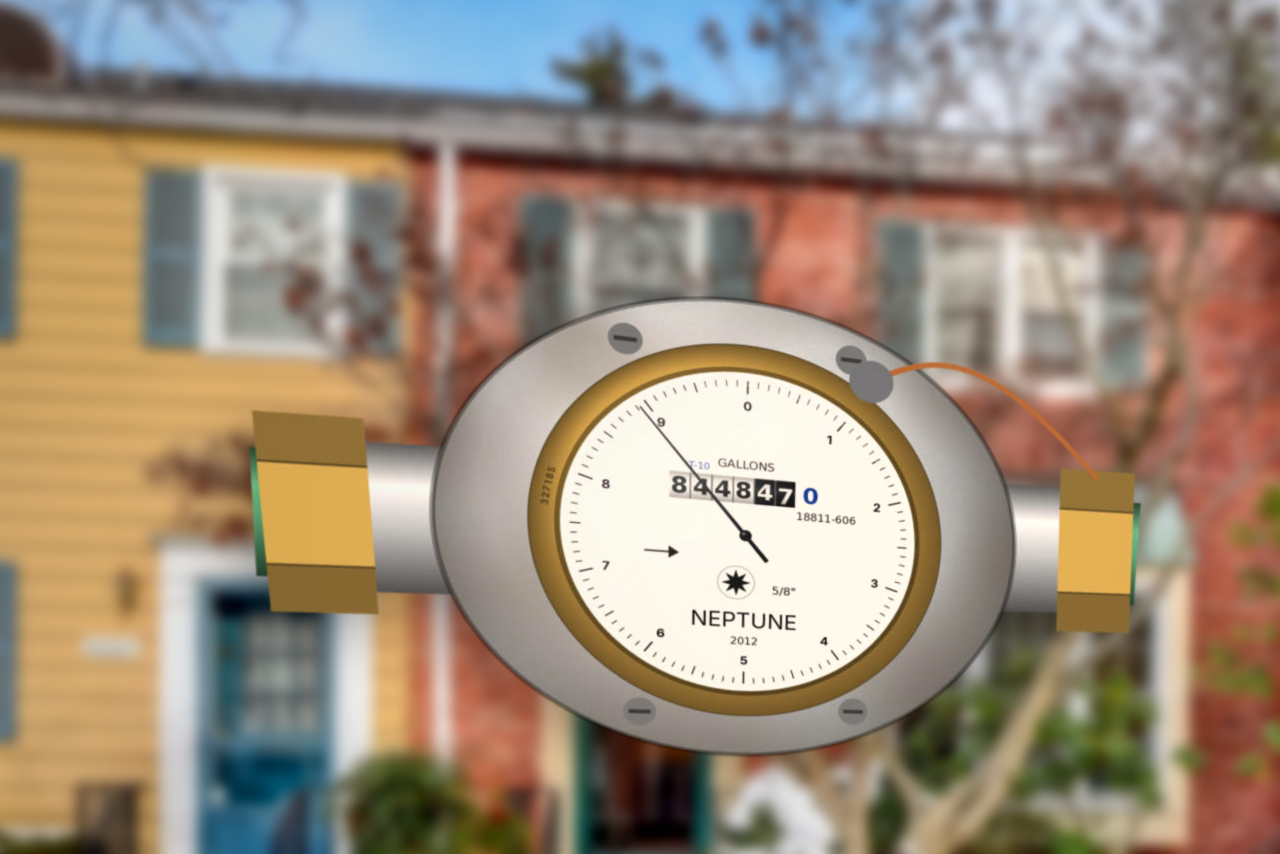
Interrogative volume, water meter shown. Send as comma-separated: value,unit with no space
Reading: 8448468.9,gal
